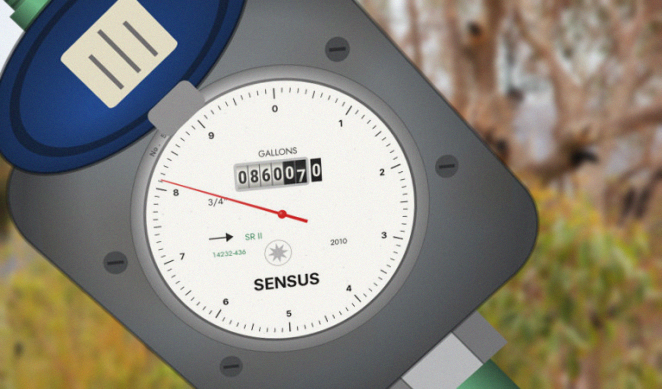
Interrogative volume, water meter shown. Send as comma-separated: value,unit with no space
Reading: 860068.1,gal
